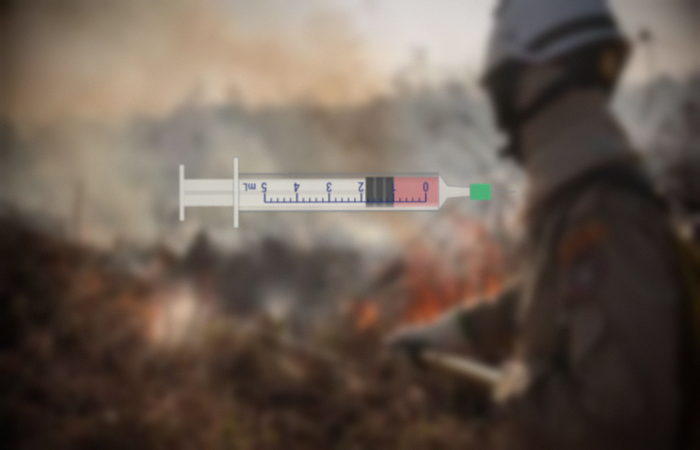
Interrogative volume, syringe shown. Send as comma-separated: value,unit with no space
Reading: 1,mL
